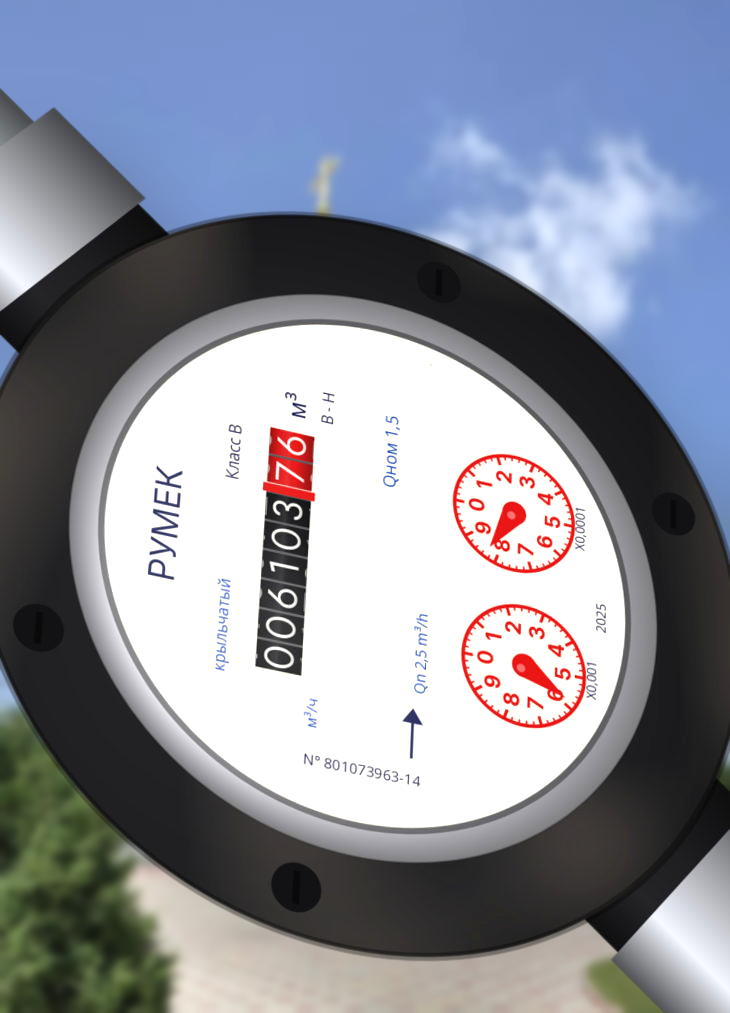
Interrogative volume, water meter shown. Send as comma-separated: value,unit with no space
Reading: 6103.7658,m³
